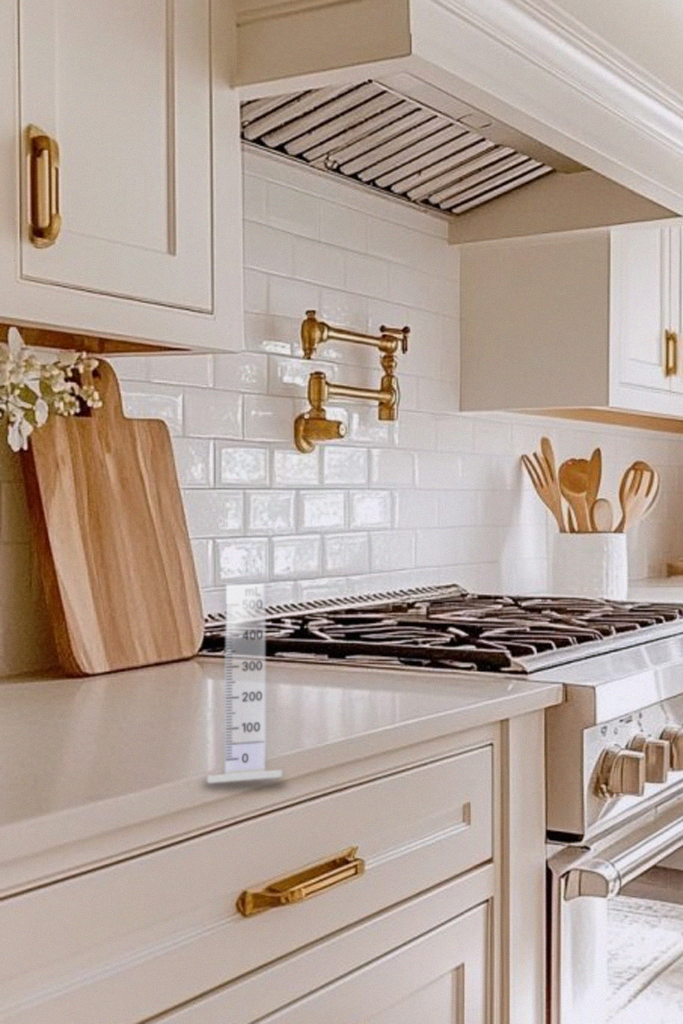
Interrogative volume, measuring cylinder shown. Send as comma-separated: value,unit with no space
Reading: 50,mL
